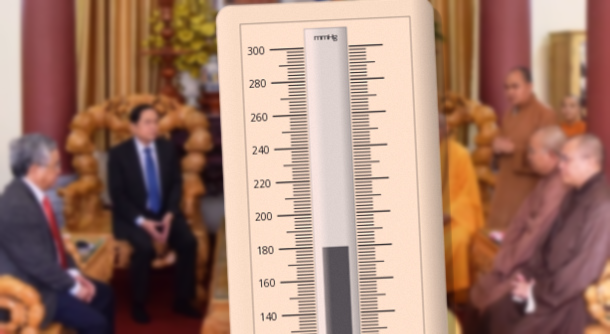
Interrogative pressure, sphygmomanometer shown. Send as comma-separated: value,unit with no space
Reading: 180,mmHg
